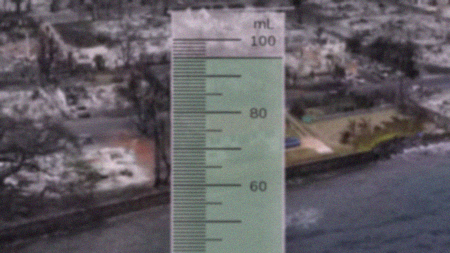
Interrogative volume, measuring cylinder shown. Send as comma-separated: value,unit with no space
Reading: 95,mL
